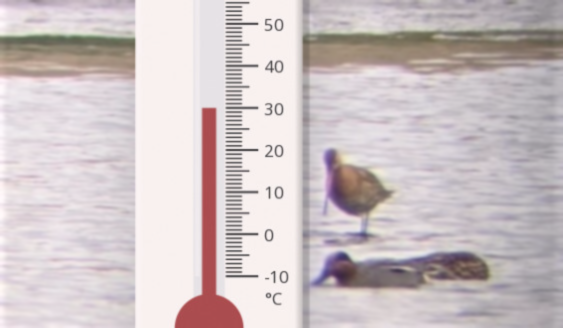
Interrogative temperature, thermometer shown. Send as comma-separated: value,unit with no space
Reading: 30,°C
